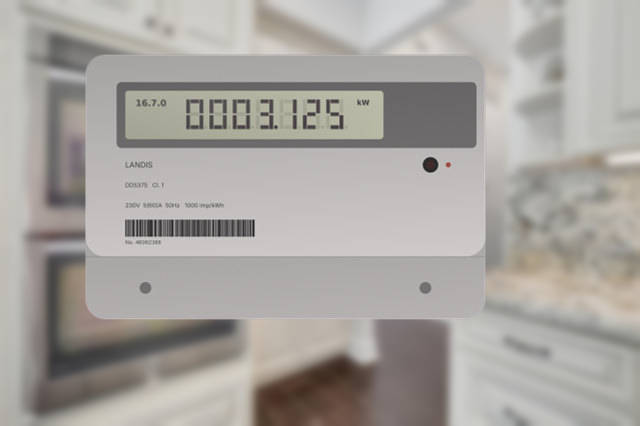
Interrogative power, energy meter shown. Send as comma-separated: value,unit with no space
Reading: 3.125,kW
